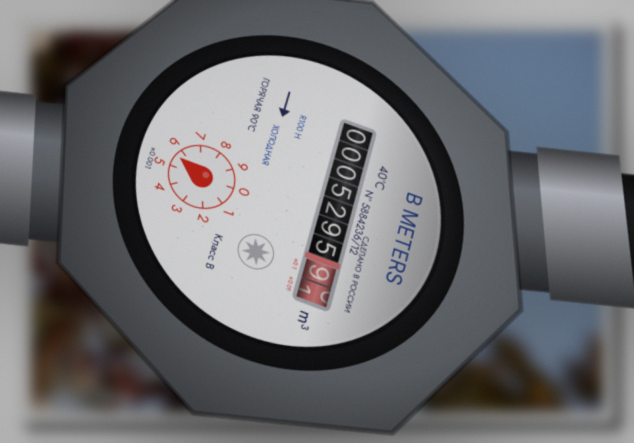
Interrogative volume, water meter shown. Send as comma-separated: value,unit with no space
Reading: 5295.905,m³
